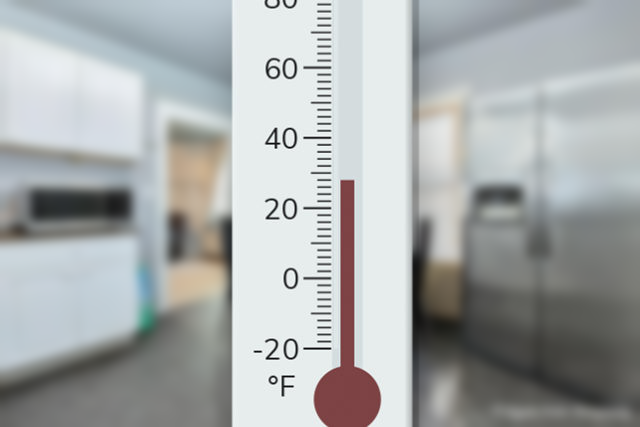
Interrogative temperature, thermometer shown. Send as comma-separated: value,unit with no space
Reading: 28,°F
